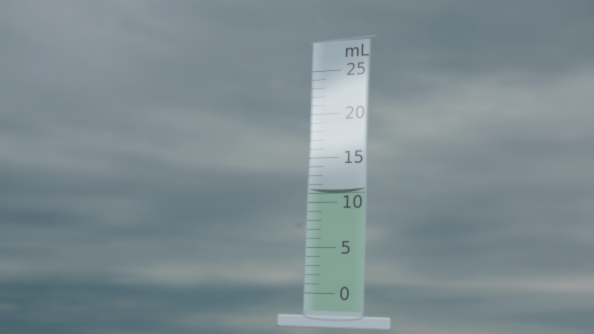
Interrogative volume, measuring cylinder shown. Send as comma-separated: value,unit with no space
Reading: 11,mL
